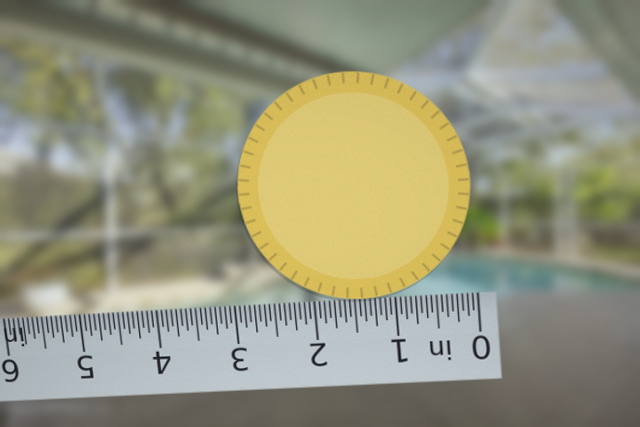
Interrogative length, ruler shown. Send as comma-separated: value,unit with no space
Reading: 2.8125,in
